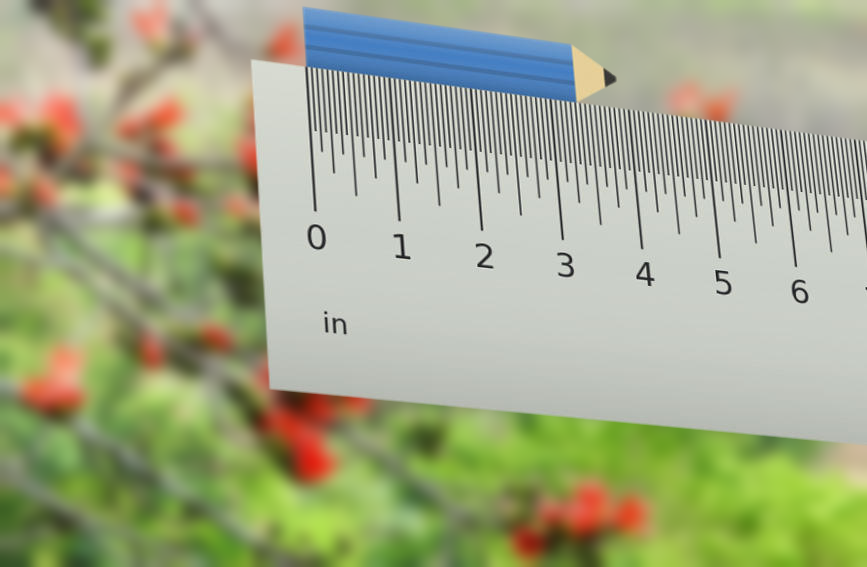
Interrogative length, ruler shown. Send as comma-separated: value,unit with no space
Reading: 3.875,in
